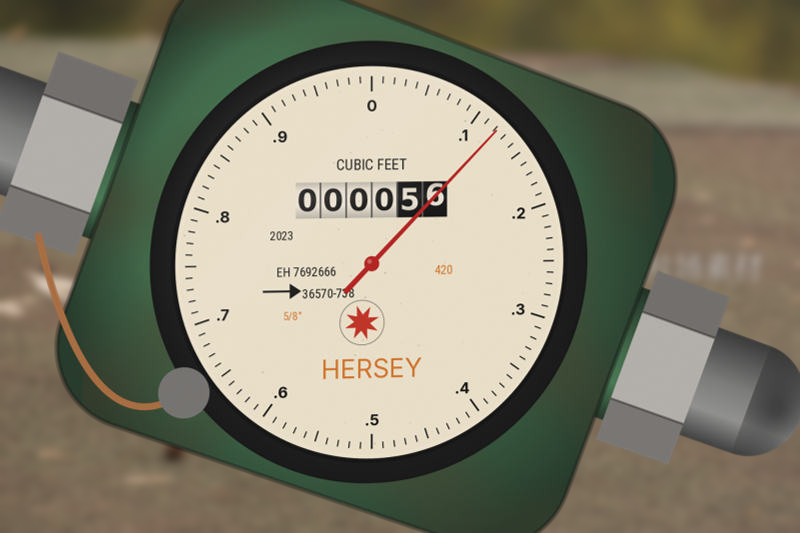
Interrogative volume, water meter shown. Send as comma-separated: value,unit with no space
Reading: 56.12,ft³
